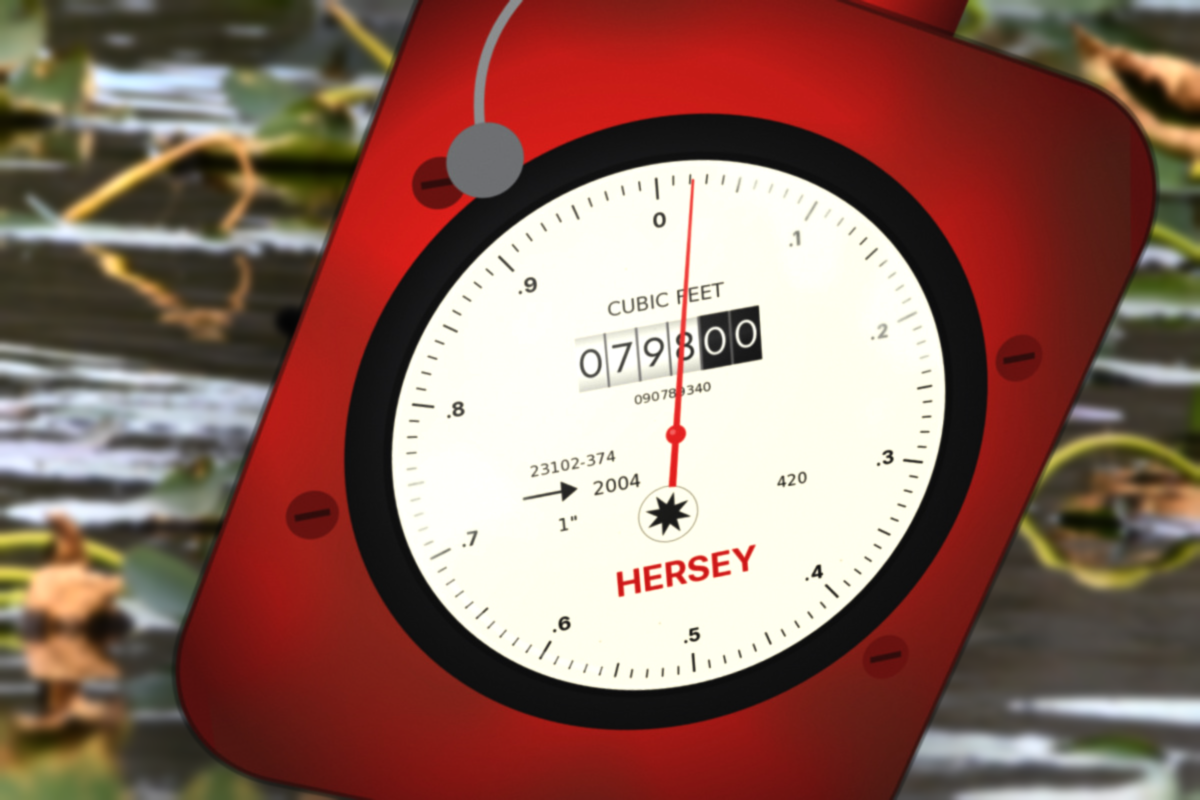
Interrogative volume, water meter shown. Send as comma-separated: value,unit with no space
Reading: 79800.02,ft³
